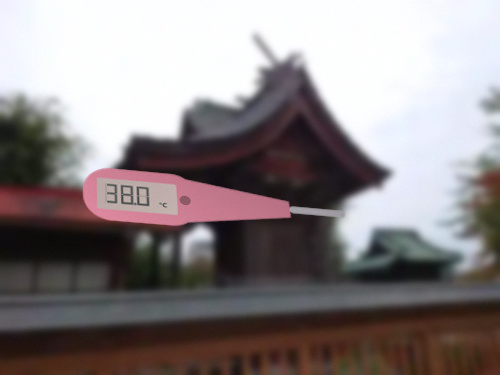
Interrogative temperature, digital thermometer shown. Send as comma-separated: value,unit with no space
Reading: 38.0,°C
